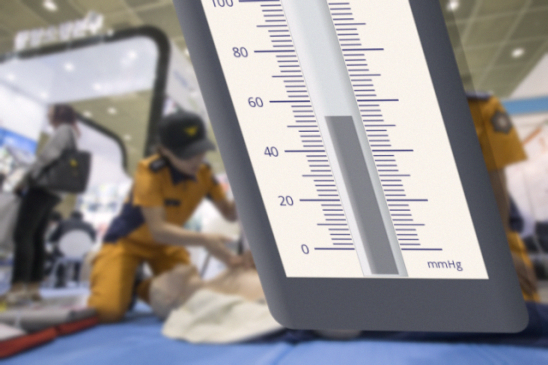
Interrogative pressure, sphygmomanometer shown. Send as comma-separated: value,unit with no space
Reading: 54,mmHg
